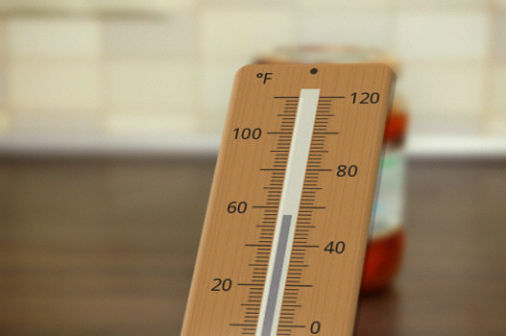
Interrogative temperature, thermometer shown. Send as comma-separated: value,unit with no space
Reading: 56,°F
